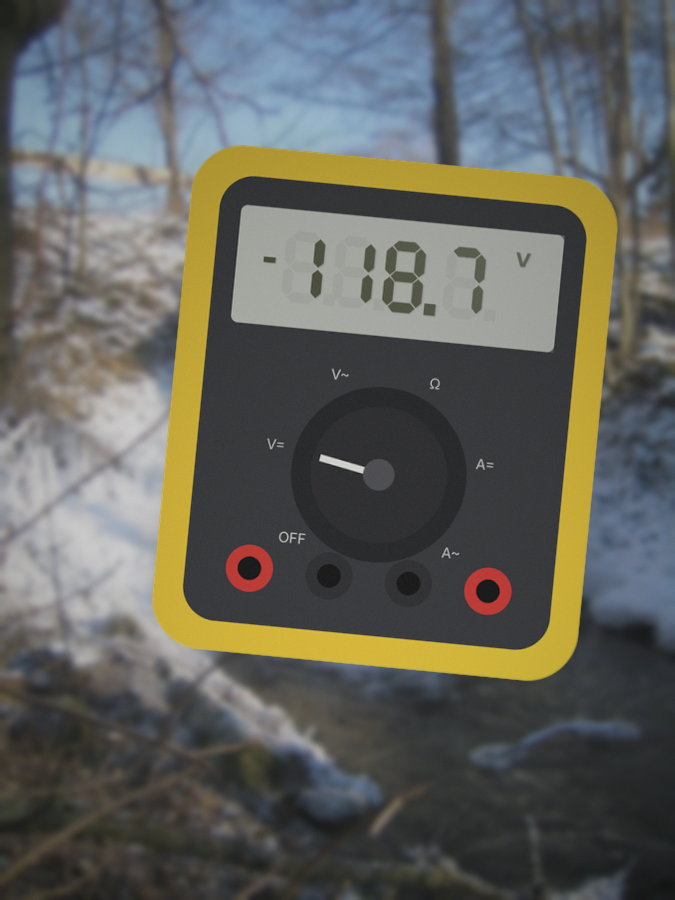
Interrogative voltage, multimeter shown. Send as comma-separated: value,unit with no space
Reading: -118.7,V
